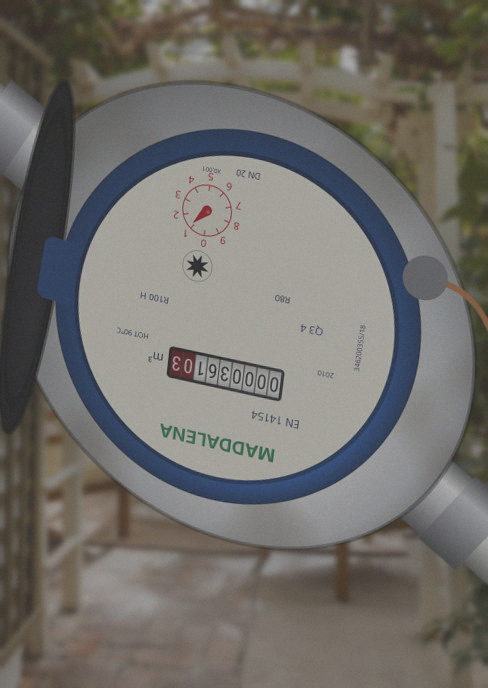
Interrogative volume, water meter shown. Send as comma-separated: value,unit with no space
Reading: 361.031,m³
